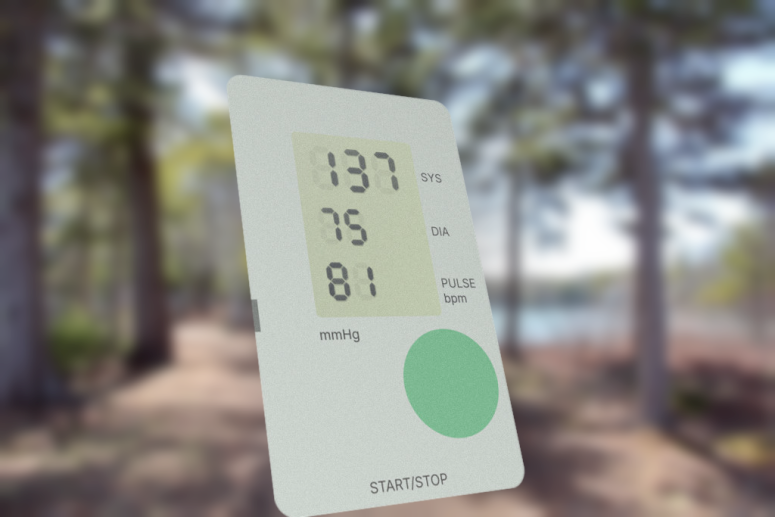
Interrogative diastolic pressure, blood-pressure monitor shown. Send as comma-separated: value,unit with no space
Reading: 75,mmHg
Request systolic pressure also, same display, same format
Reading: 137,mmHg
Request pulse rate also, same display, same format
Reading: 81,bpm
